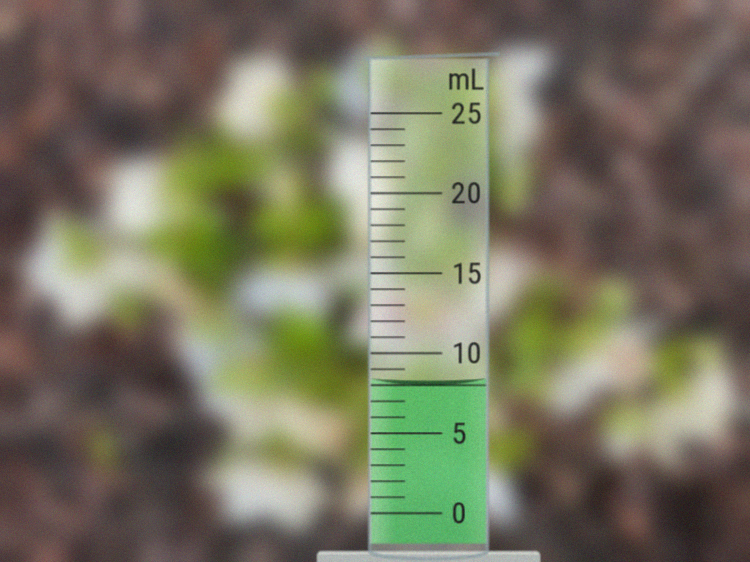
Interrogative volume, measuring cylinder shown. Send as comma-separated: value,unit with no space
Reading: 8,mL
